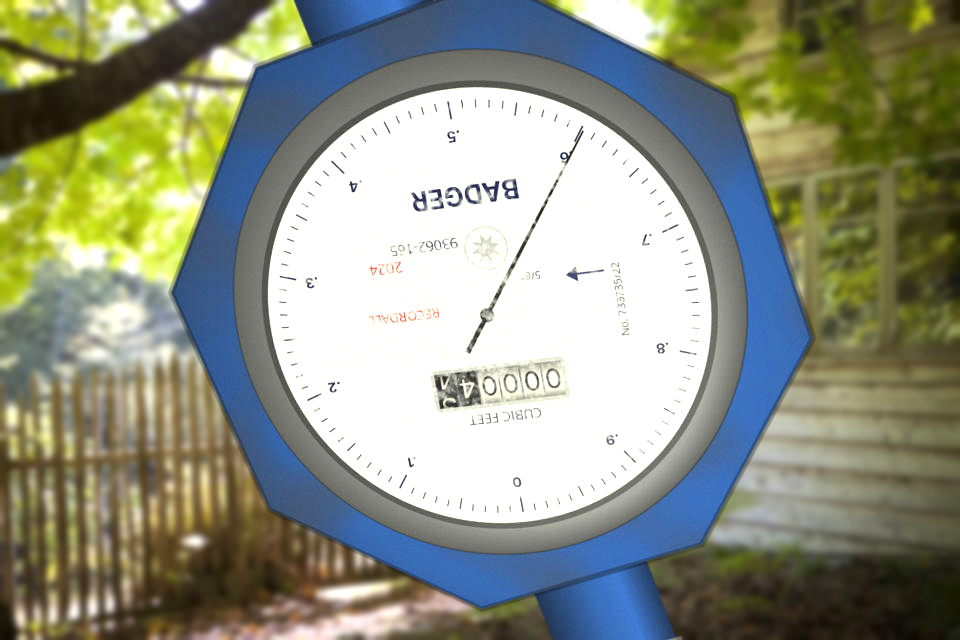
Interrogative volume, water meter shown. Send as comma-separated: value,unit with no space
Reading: 43.60,ft³
